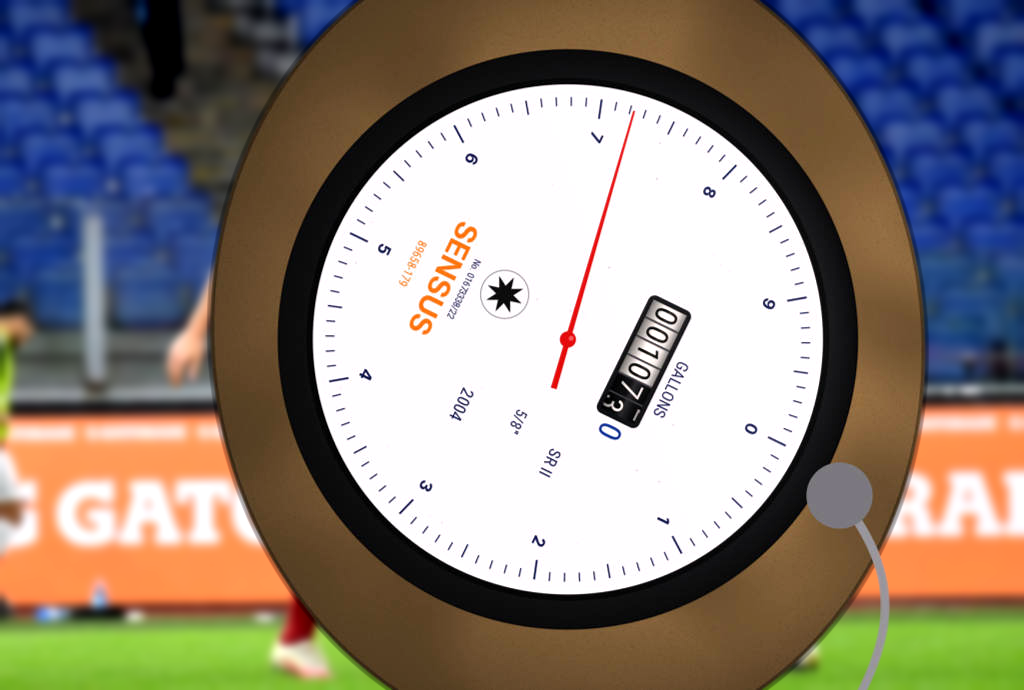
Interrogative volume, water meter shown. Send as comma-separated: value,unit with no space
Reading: 10727.2,gal
